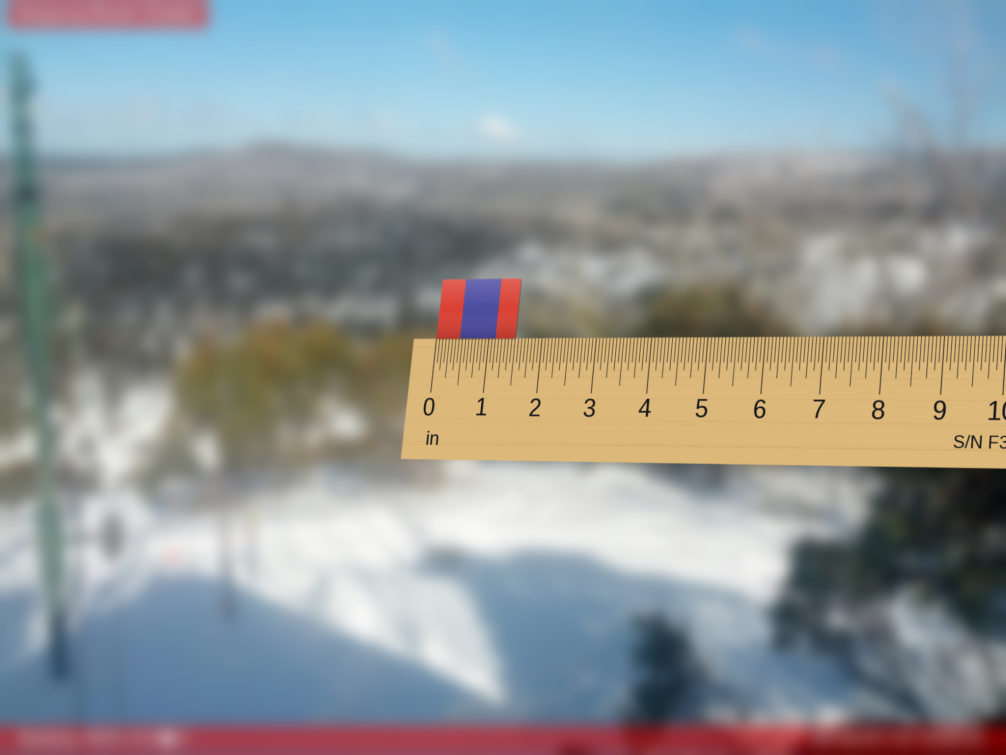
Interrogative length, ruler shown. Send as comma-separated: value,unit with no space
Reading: 1.5,in
